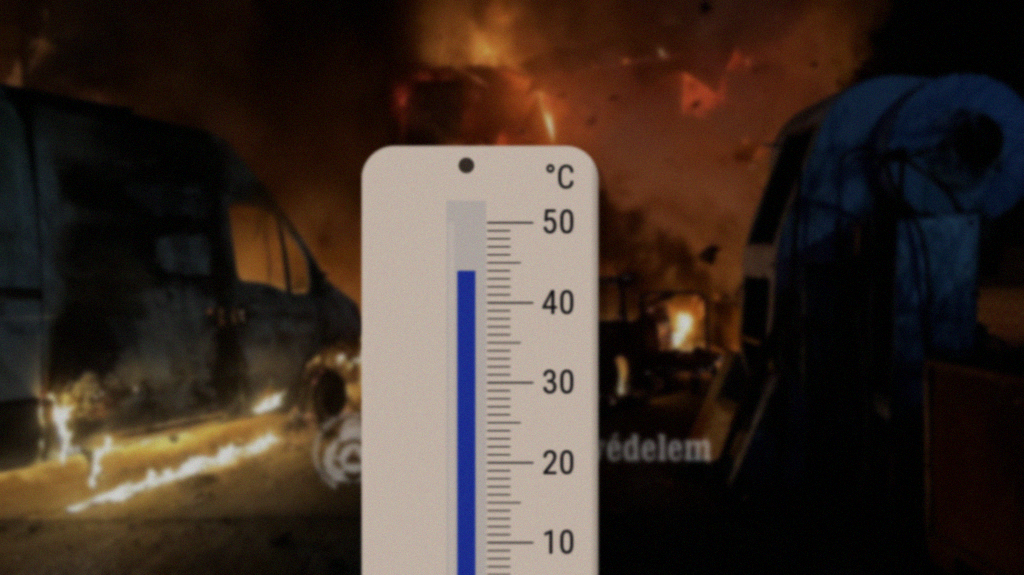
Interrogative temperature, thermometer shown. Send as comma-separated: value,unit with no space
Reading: 44,°C
